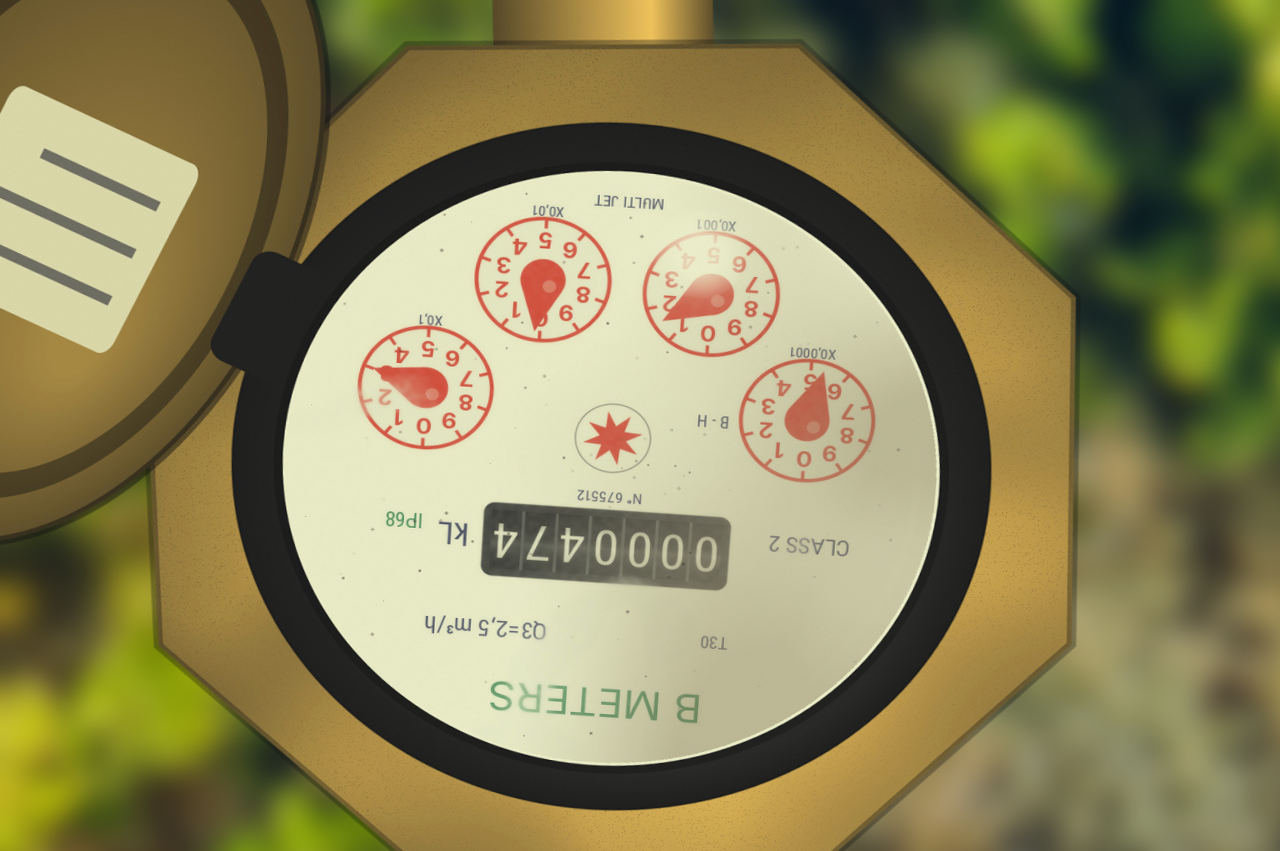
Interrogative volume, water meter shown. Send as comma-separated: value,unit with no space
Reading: 474.3015,kL
